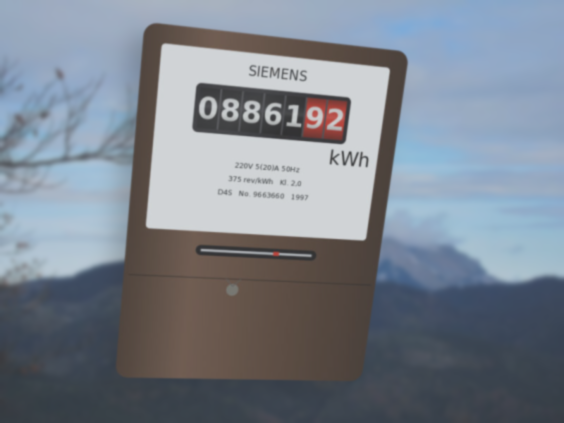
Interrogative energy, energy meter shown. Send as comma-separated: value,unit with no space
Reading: 8861.92,kWh
